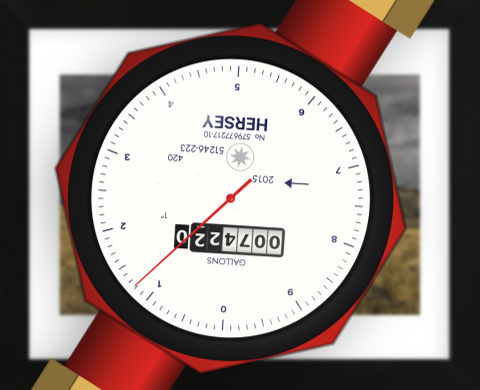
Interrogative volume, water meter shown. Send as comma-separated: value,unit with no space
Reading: 74221.2,gal
